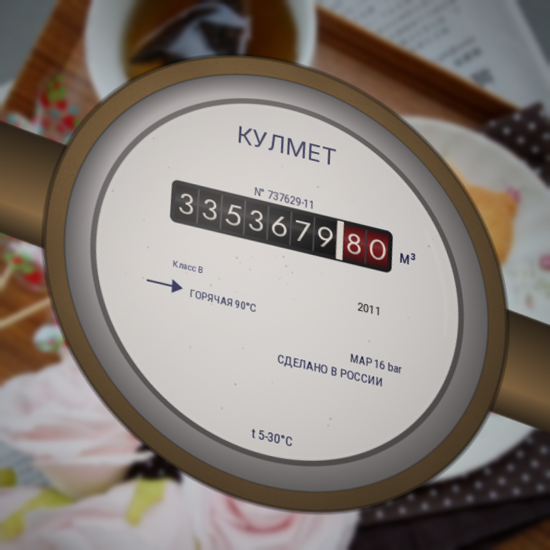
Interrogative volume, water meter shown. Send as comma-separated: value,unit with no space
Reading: 3353679.80,m³
